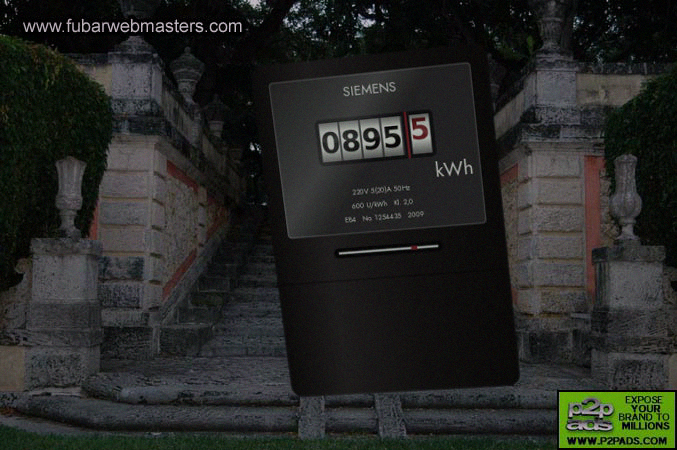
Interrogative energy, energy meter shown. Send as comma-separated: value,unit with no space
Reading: 895.5,kWh
